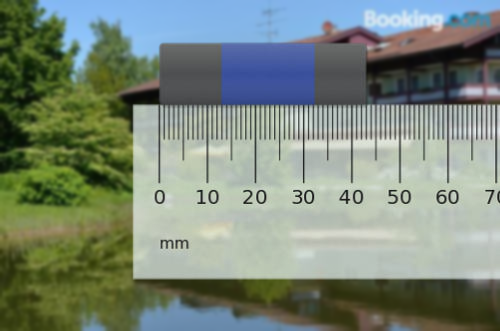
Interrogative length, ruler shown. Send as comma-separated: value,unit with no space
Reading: 43,mm
